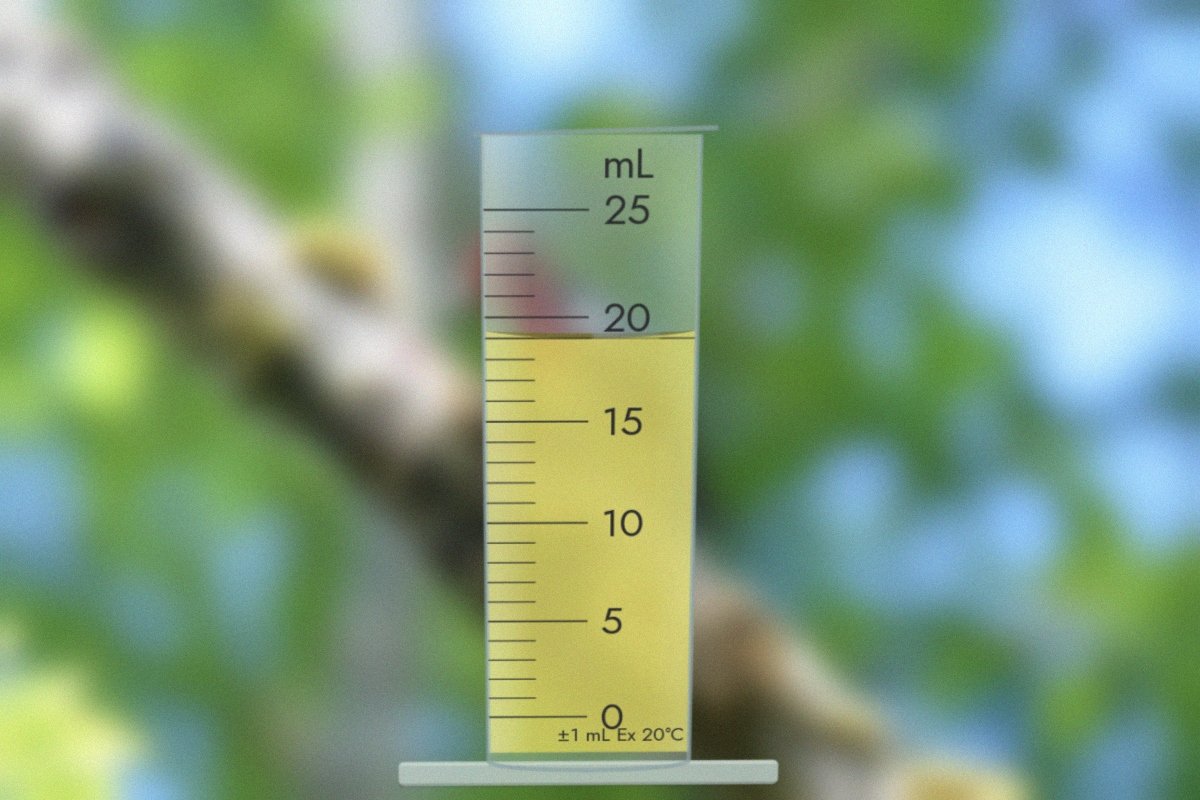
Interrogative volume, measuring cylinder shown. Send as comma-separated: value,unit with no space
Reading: 19,mL
